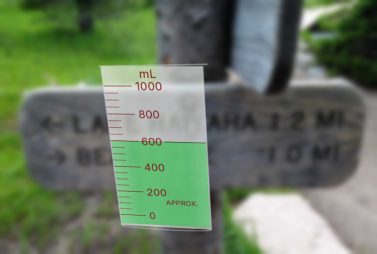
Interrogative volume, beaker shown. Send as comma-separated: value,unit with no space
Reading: 600,mL
